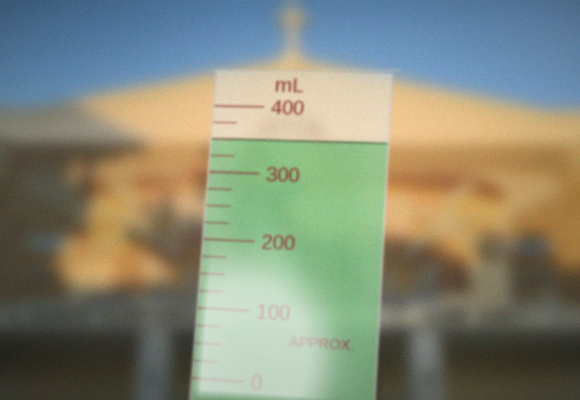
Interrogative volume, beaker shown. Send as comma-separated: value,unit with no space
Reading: 350,mL
